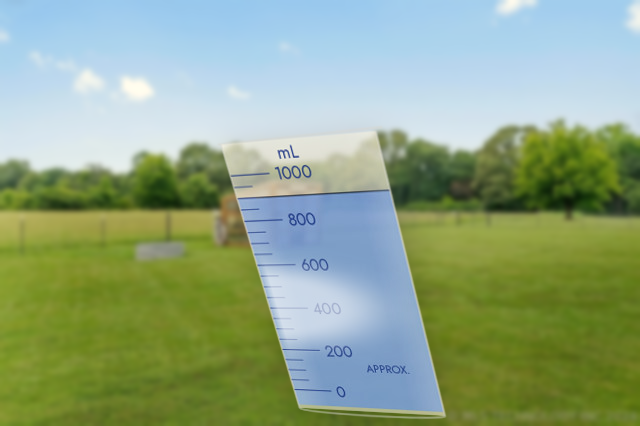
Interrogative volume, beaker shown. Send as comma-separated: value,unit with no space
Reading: 900,mL
